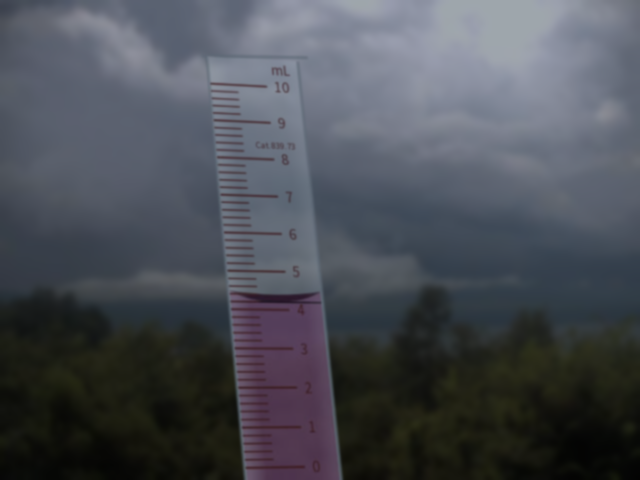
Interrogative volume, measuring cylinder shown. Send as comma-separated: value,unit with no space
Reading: 4.2,mL
